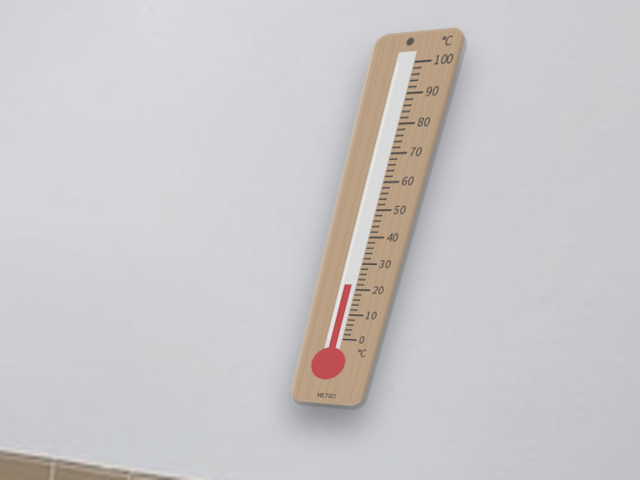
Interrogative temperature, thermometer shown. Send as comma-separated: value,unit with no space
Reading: 22,°C
